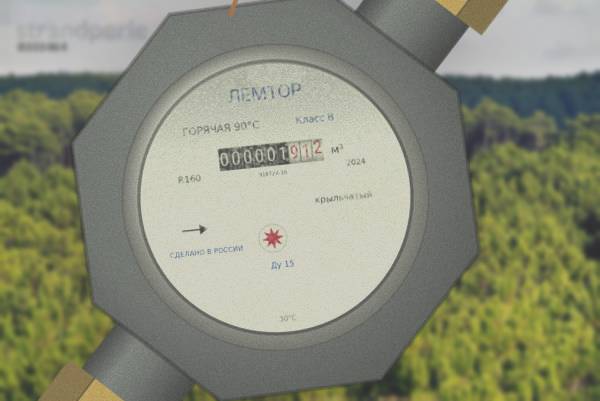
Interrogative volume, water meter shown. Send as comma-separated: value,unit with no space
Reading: 1.912,m³
